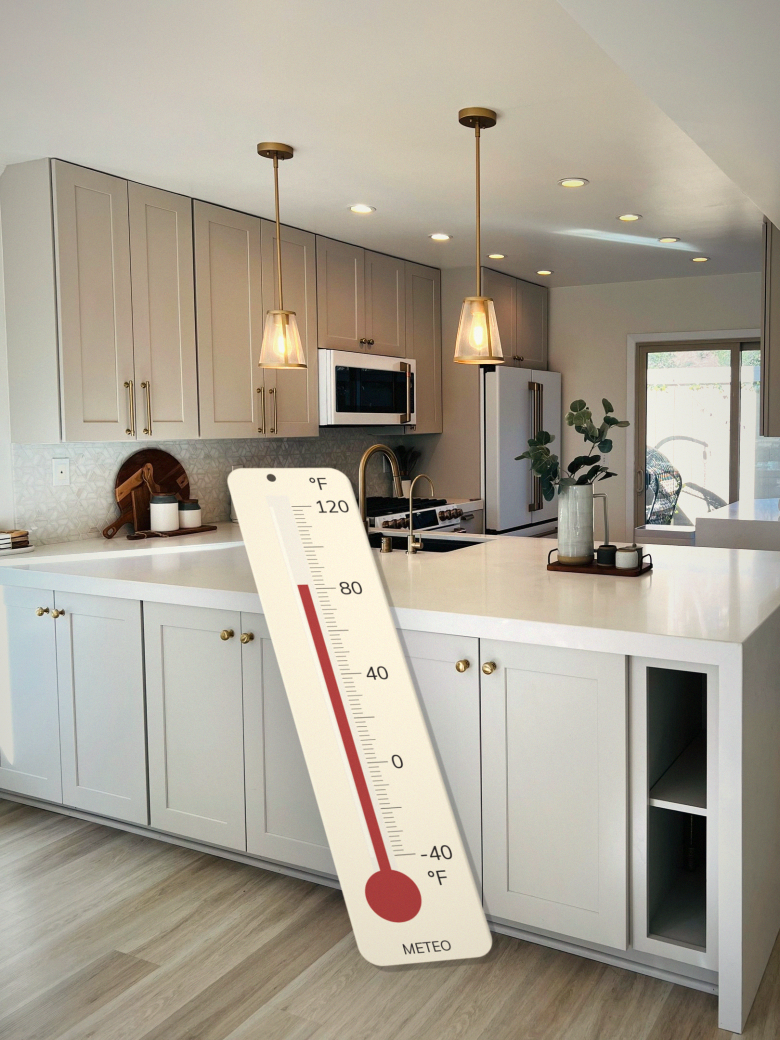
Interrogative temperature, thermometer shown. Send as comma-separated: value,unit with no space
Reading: 82,°F
